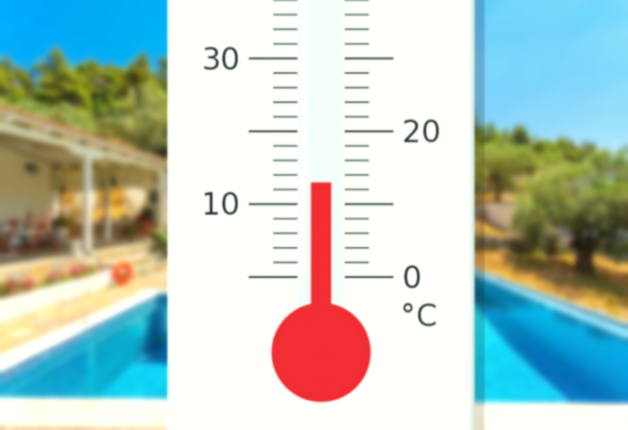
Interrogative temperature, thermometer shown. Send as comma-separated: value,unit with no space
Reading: 13,°C
